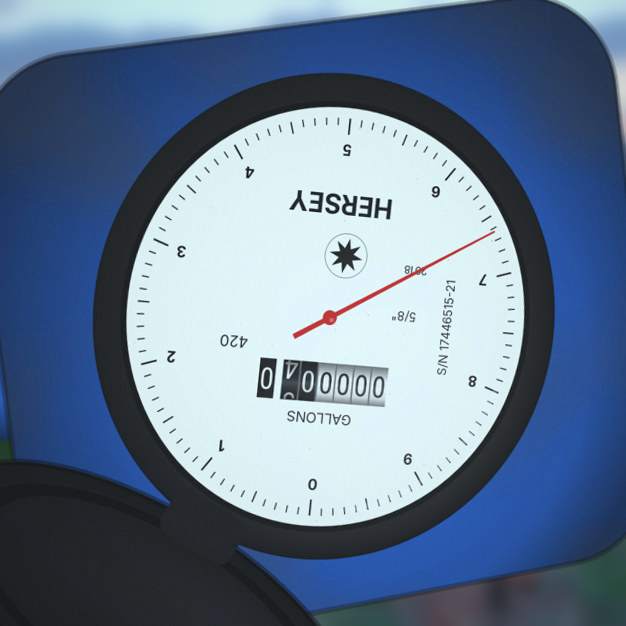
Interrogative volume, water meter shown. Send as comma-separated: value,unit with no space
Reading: 36.6,gal
